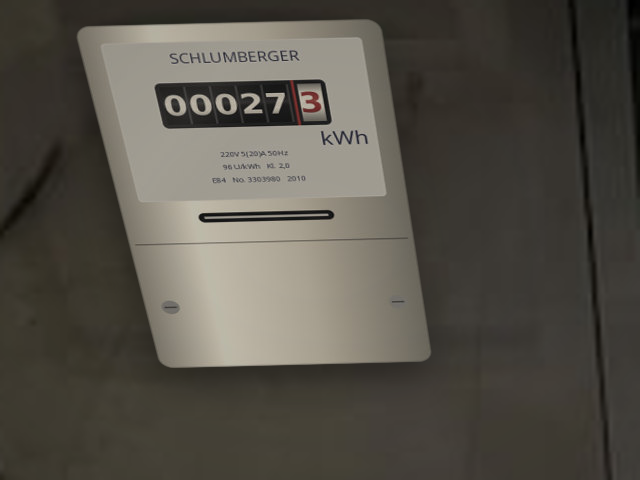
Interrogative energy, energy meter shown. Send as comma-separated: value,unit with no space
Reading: 27.3,kWh
